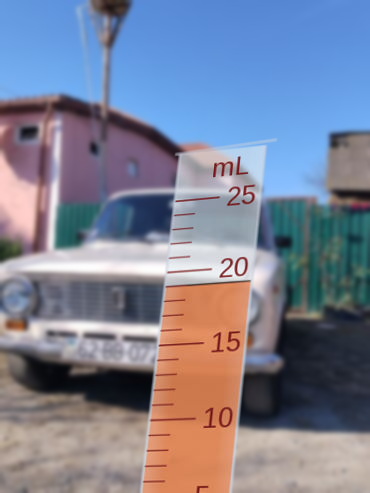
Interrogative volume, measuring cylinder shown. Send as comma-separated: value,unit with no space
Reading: 19,mL
